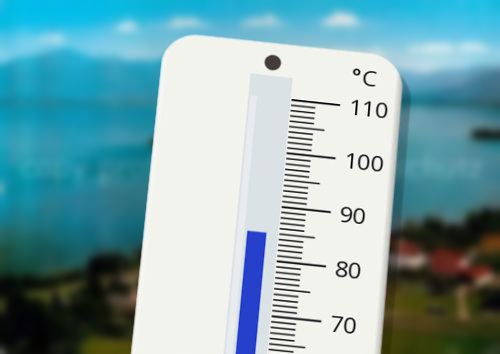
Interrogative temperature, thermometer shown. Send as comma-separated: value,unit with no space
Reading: 85,°C
